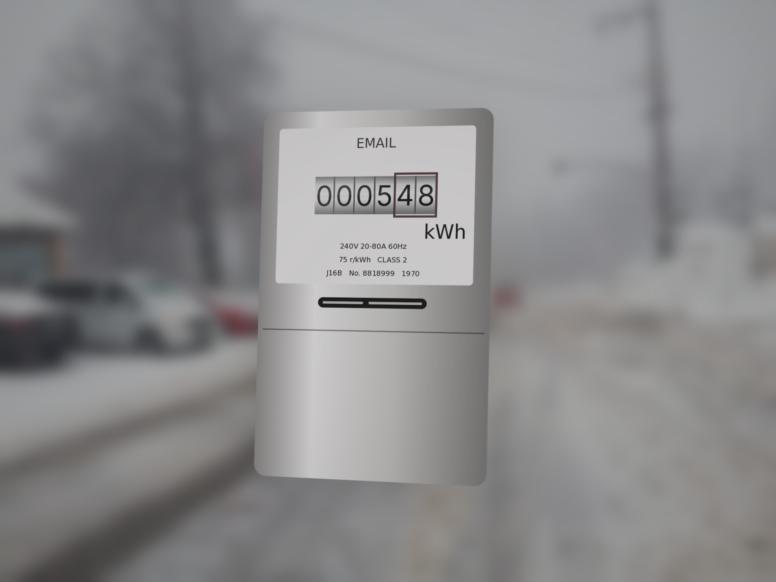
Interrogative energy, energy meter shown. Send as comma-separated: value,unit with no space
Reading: 5.48,kWh
